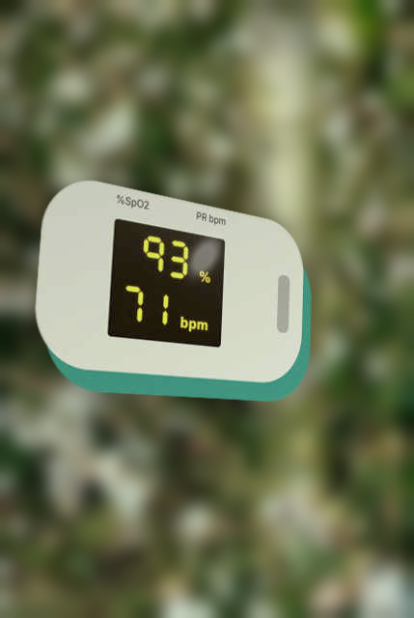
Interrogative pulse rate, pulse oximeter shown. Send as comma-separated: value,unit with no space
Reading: 71,bpm
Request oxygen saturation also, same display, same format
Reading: 93,%
